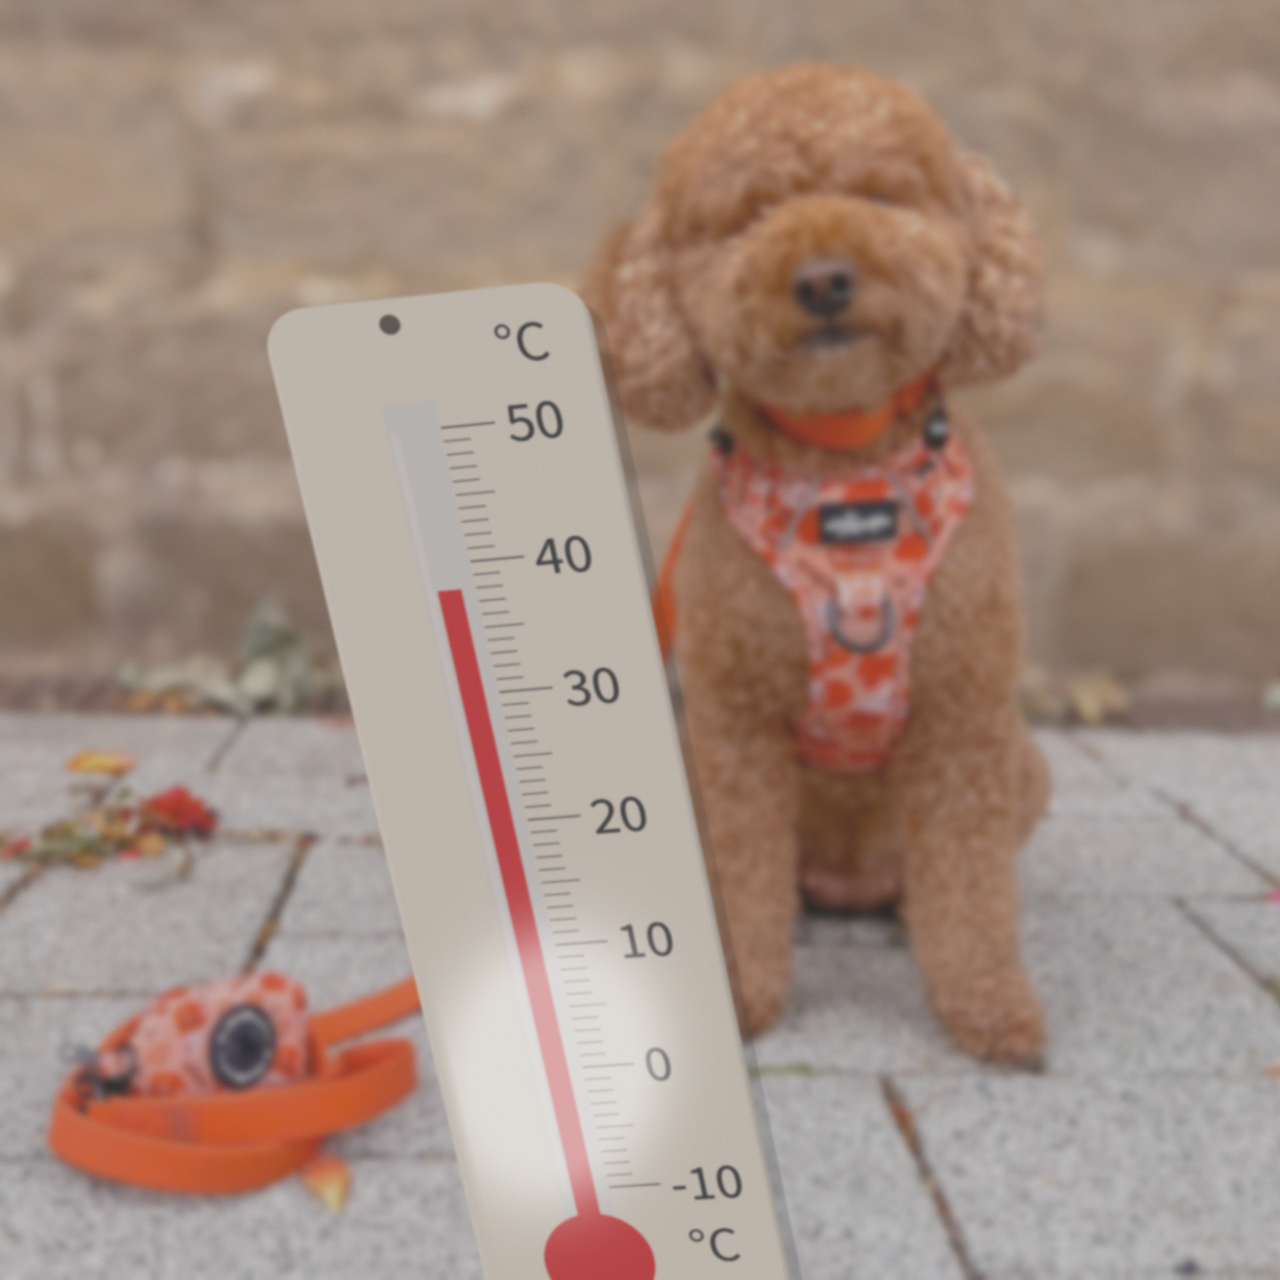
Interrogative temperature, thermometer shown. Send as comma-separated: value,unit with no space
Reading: 38,°C
